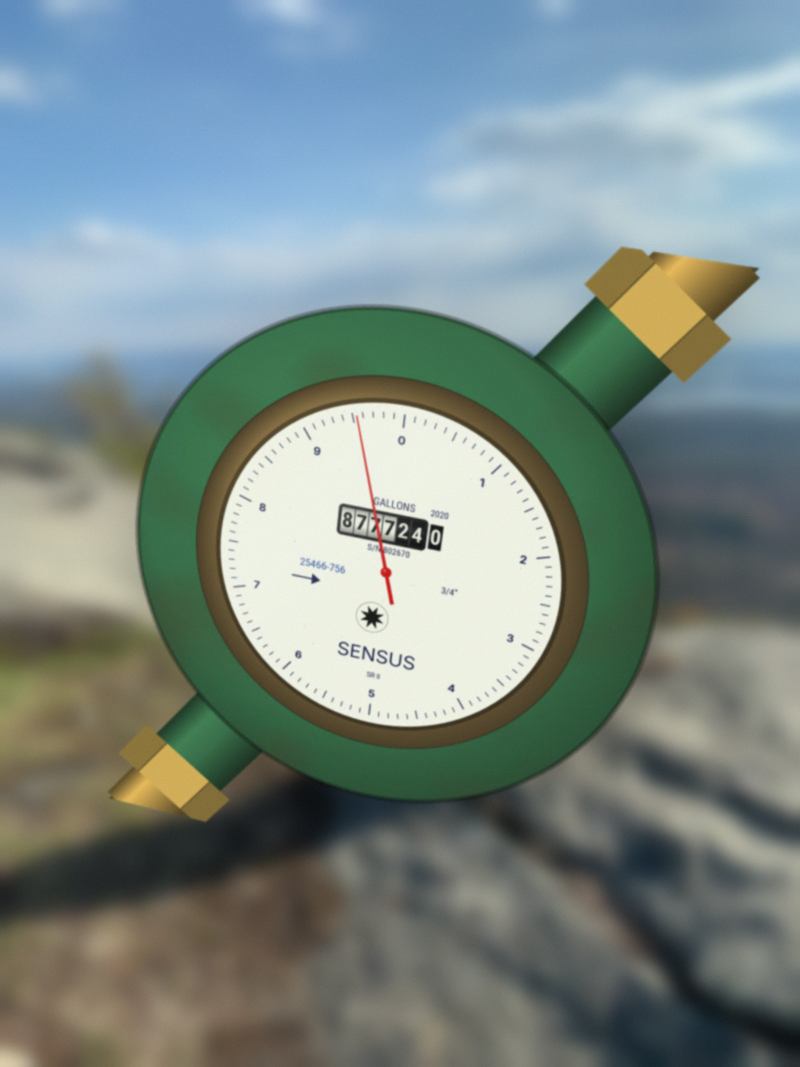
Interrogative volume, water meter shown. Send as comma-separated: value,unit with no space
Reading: 8777239.5,gal
